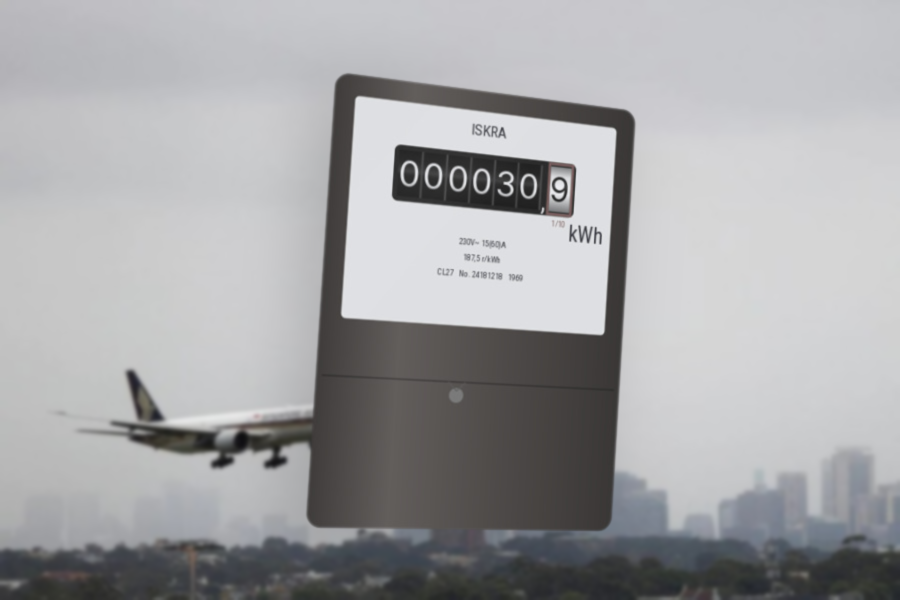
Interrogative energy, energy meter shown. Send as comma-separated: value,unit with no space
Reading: 30.9,kWh
